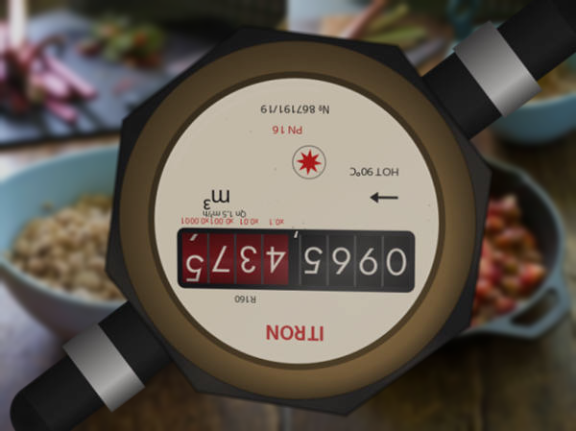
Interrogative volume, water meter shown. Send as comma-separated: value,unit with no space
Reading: 965.4375,m³
